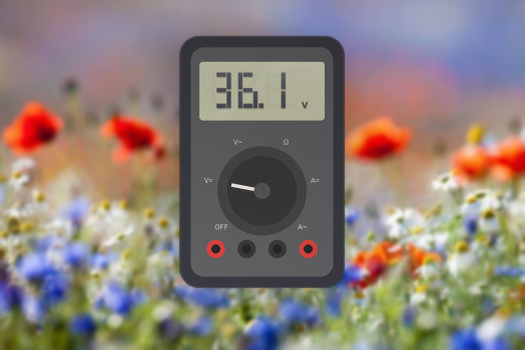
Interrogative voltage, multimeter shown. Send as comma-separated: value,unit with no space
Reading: 36.1,V
